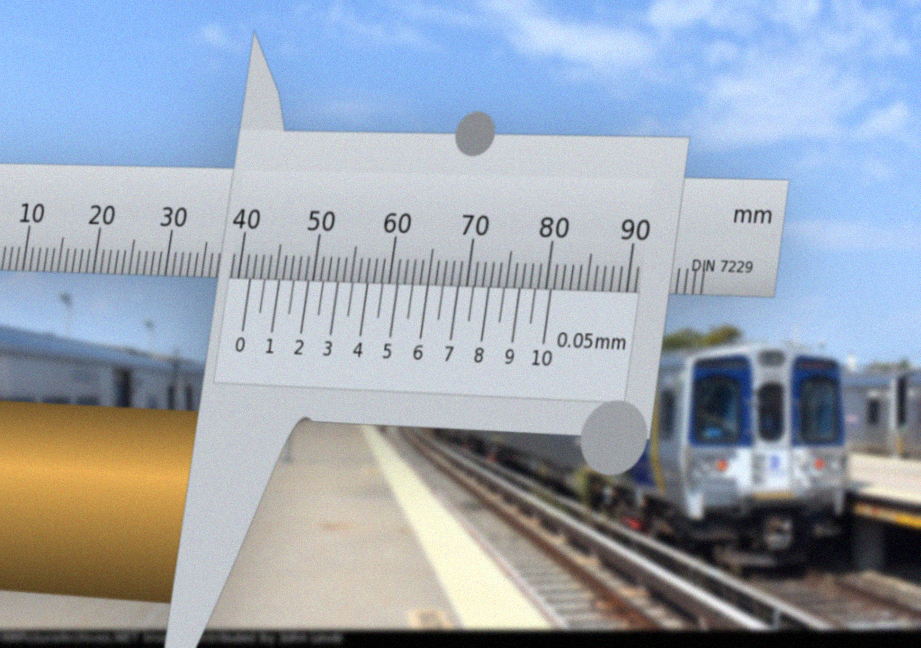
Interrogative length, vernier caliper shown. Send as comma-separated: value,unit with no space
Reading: 41.6,mm
